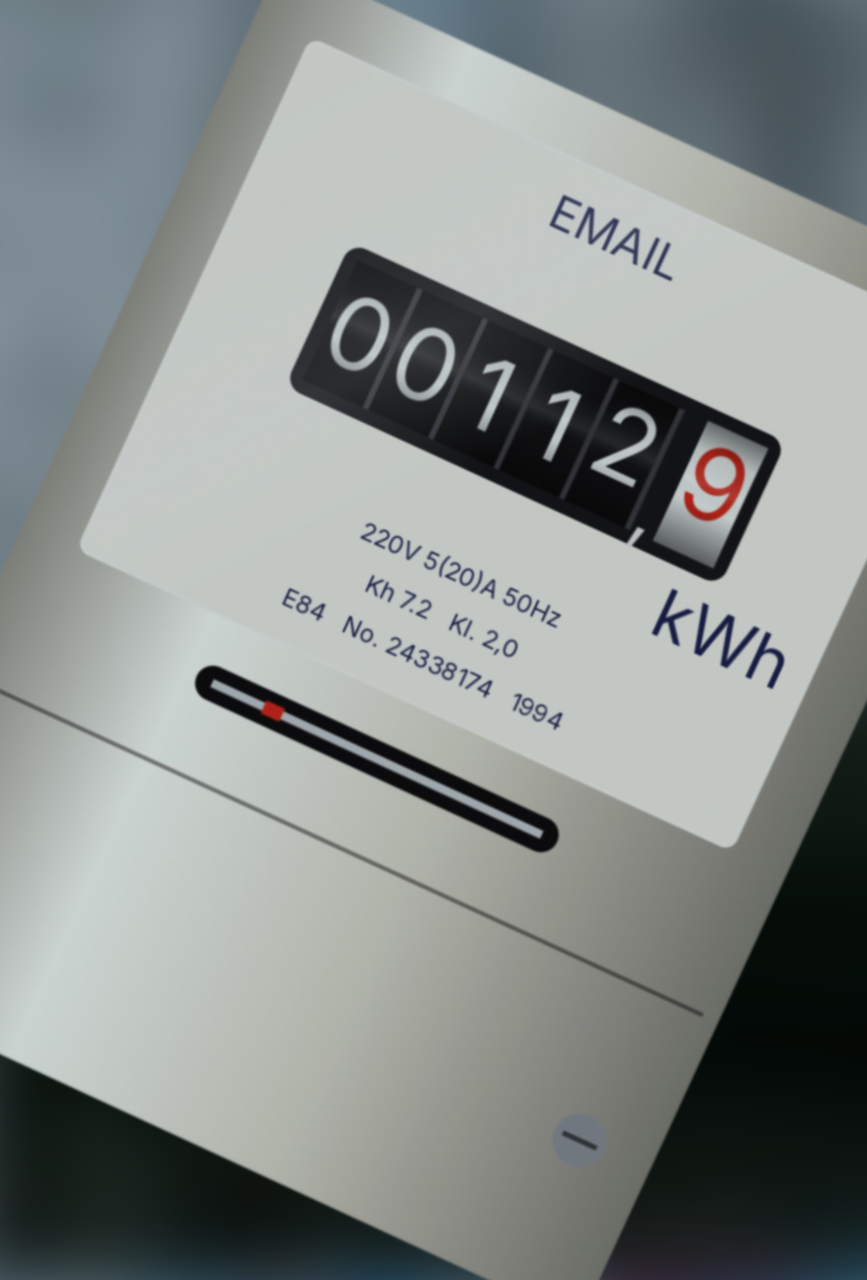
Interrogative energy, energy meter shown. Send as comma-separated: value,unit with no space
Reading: 112.9,kWh
